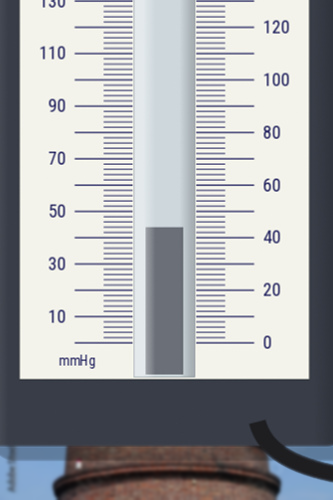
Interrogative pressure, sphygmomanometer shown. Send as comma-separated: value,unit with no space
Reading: 44,mmHg
